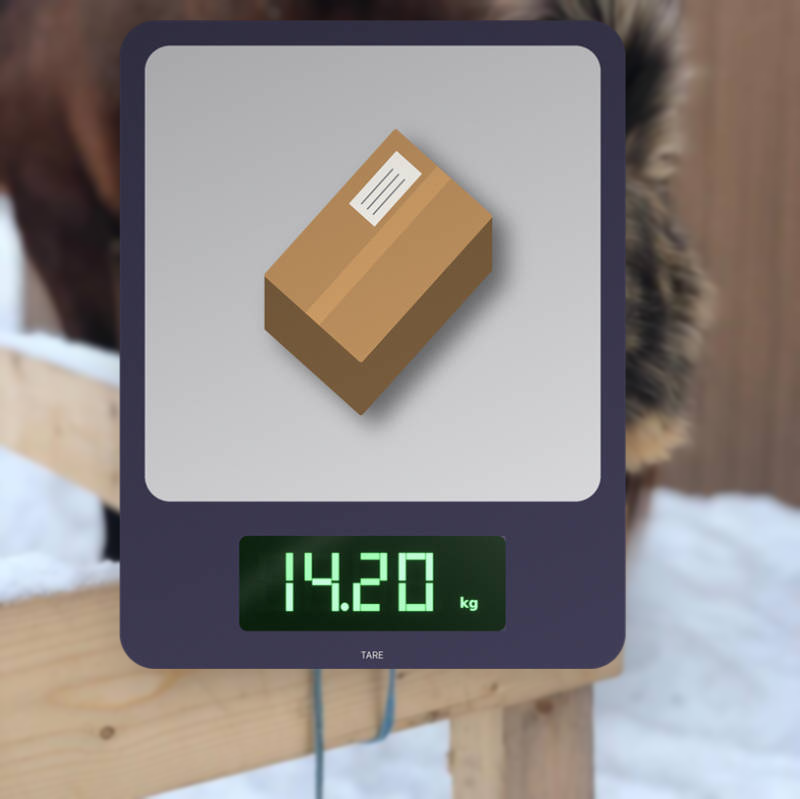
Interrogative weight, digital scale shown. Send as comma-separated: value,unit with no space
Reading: 14.20,kg
